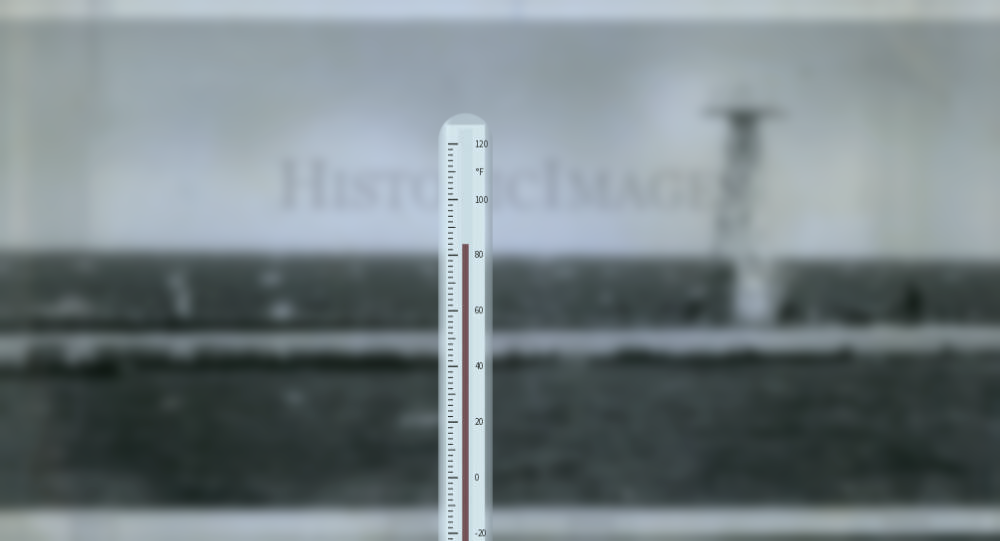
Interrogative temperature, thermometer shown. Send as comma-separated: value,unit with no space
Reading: 84,°F
